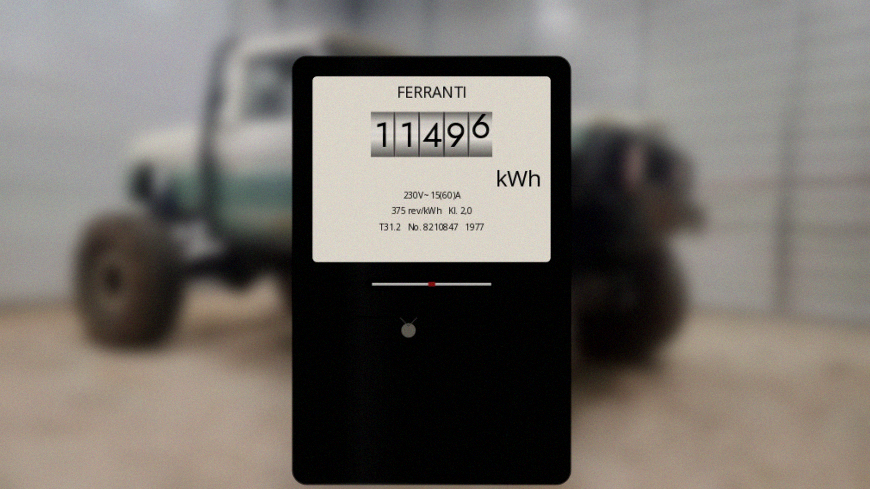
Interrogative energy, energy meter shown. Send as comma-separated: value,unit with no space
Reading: 11496,kWh
